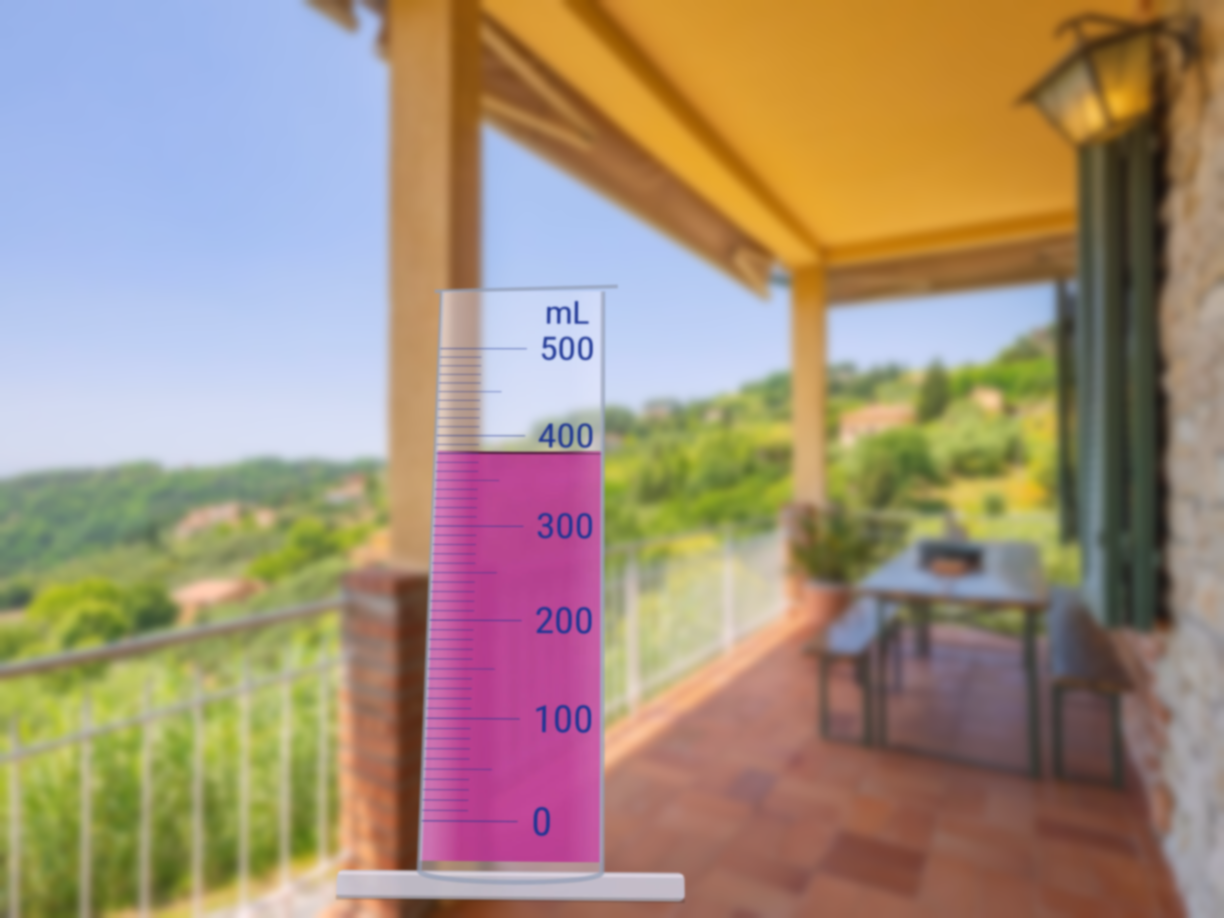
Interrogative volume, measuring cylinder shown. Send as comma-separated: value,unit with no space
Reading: 380,mL
